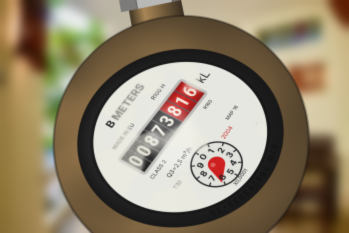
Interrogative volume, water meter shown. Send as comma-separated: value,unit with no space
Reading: 873.8166,kL
